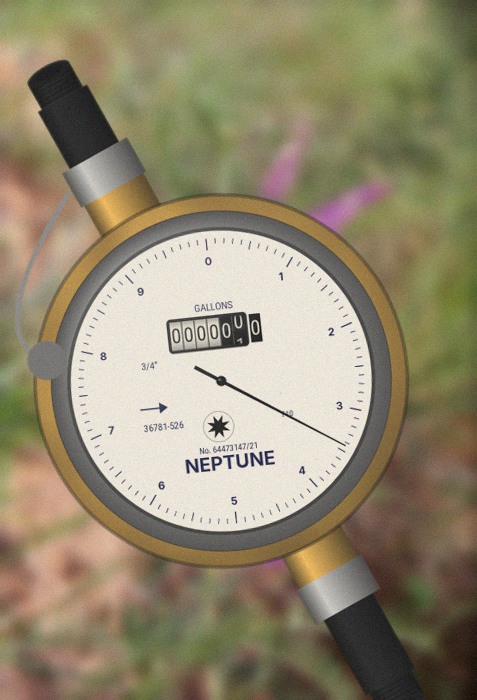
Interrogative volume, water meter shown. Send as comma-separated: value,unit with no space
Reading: 3.4,gal
